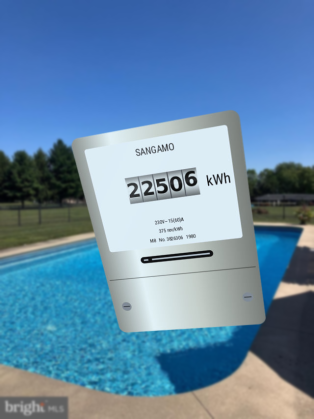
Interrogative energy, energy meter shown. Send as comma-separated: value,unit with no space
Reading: 22506,kWh
